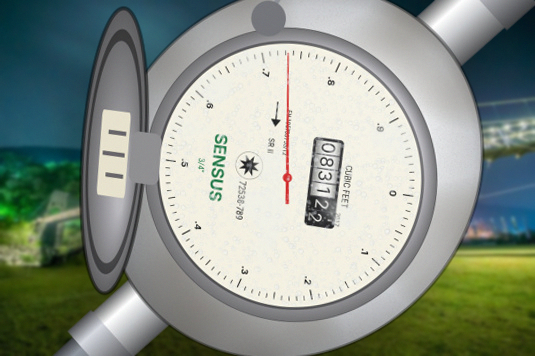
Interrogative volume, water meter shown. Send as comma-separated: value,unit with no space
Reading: 83121.73,ft³
